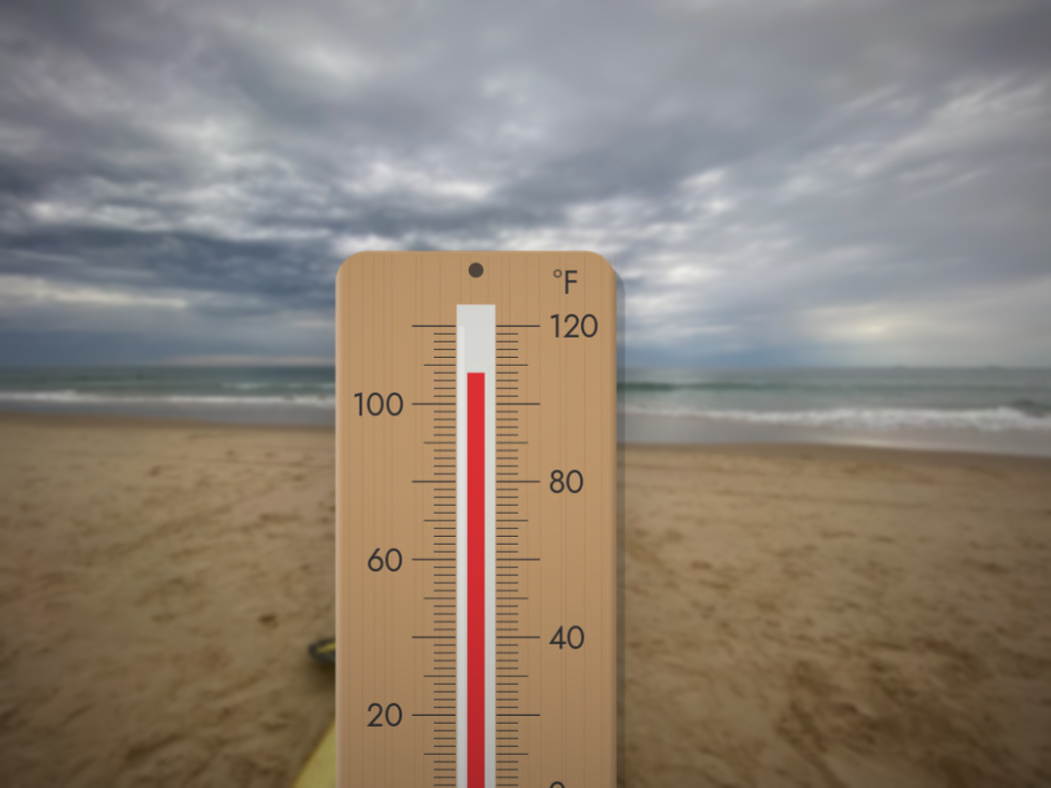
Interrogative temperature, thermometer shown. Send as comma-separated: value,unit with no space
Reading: 108,°F
